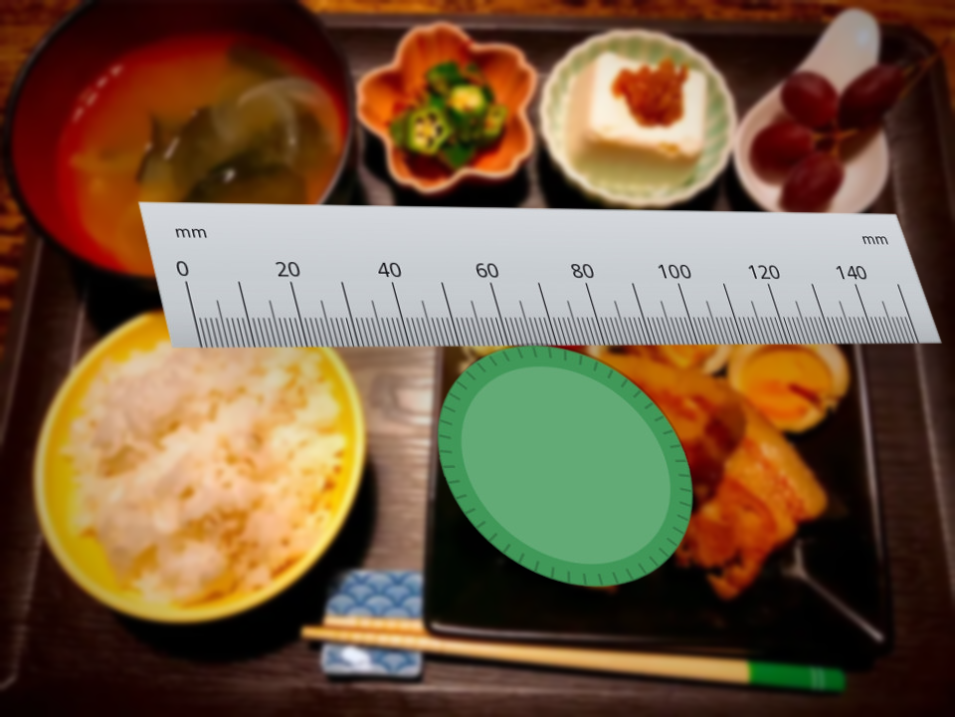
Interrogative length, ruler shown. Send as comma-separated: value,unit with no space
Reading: 50,mm
